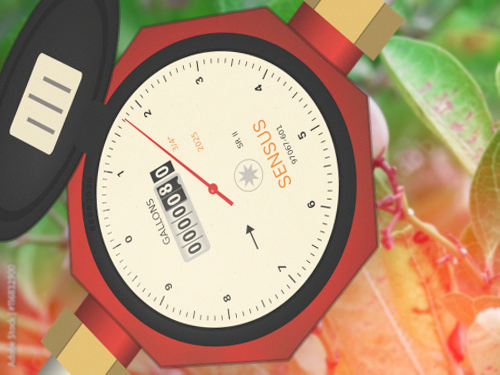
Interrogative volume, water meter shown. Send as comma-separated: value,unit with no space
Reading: 81.7,gal
